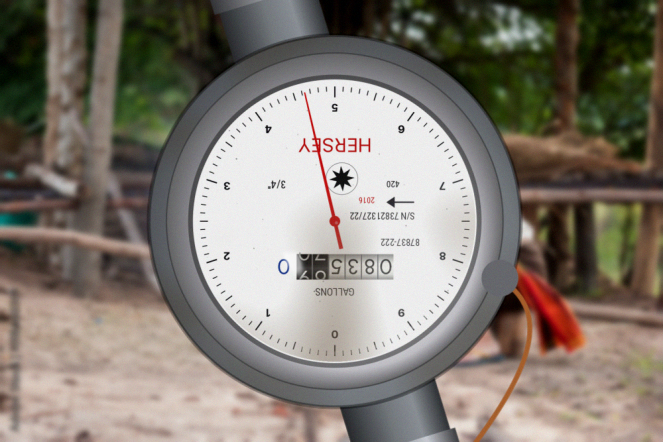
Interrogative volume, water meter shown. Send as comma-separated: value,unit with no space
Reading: 835694.6,gal
